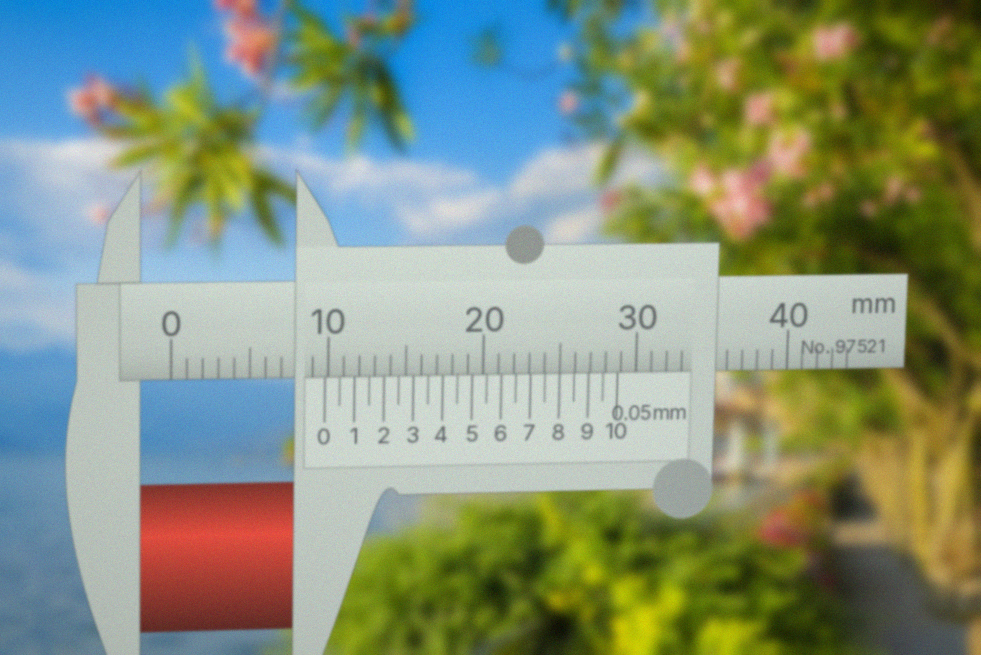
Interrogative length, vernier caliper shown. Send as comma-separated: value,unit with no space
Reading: 9.8,mm
